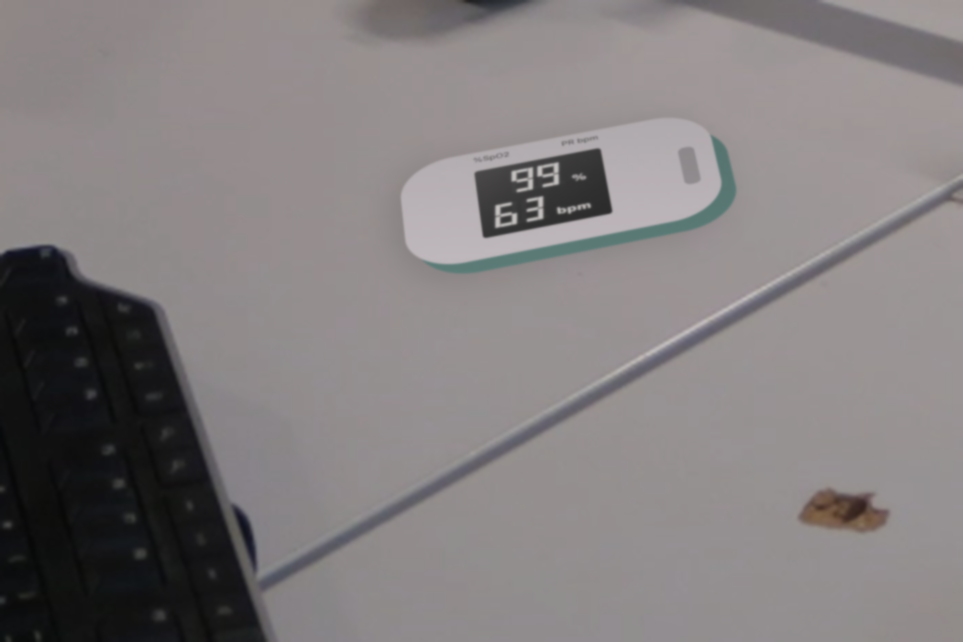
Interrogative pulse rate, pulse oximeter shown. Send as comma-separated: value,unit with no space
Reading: 63,bpm
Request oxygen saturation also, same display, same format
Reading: 99,%
